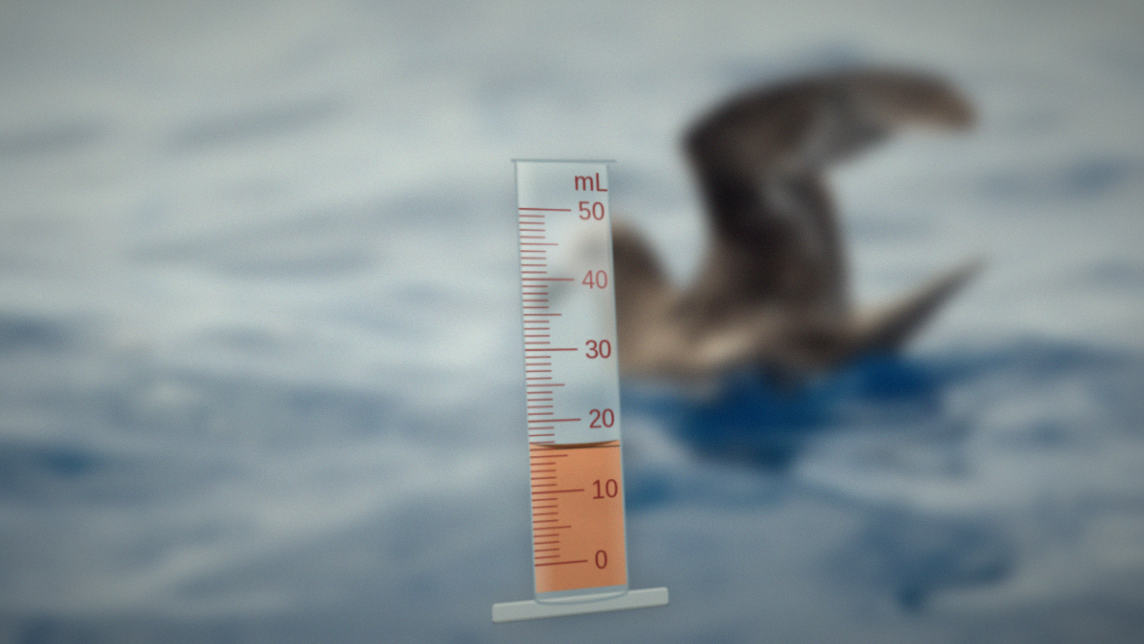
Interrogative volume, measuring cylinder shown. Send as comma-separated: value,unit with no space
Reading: 16,mL
